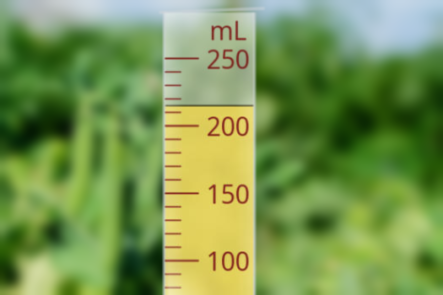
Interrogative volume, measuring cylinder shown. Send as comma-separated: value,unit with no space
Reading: 215,mL
